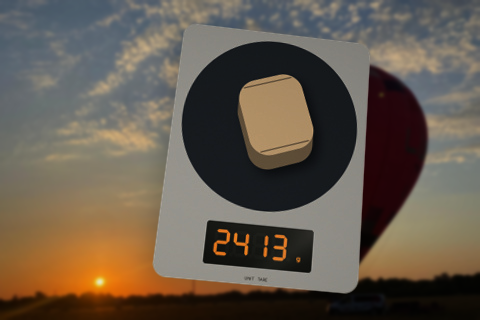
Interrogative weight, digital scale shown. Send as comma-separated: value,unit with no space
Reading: 2413,g
